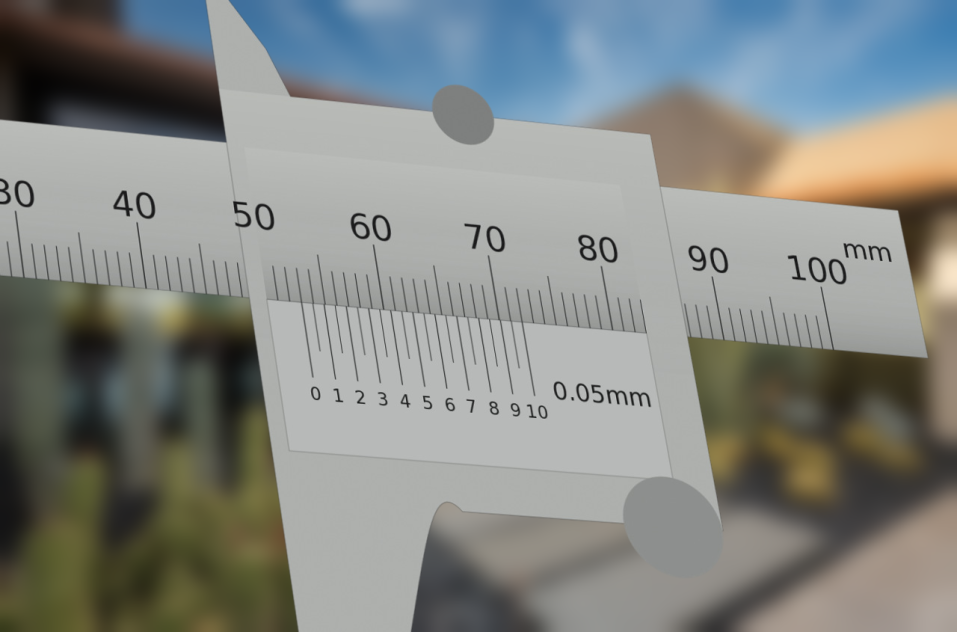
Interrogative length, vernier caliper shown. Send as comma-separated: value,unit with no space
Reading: 53.0,mm
